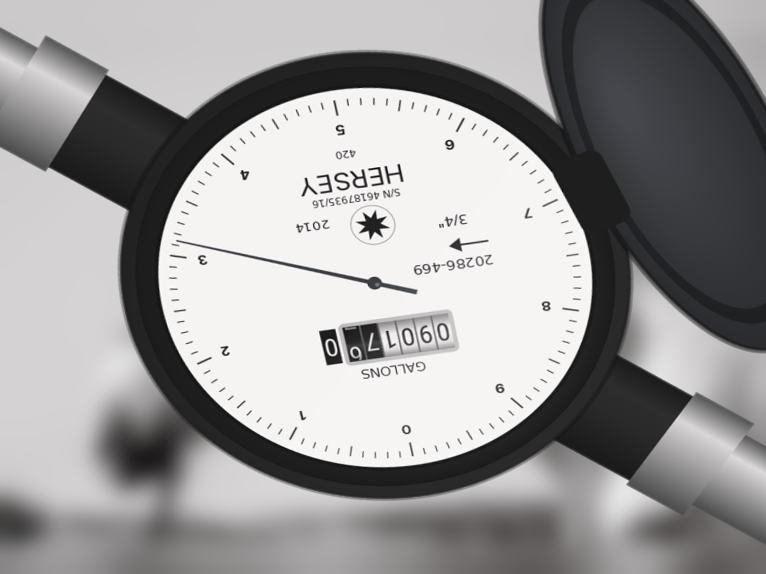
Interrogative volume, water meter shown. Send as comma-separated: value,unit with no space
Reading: 901763.1,gal
